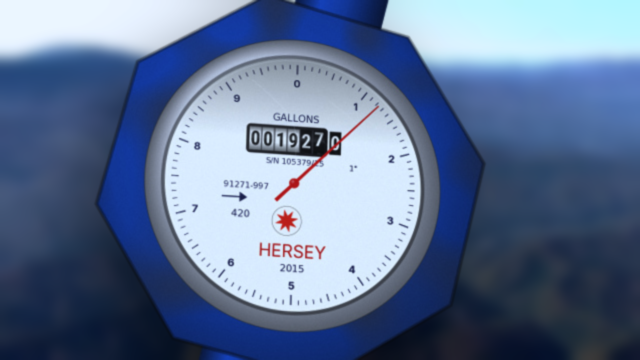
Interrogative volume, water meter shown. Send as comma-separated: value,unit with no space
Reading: 19271.2,gal
